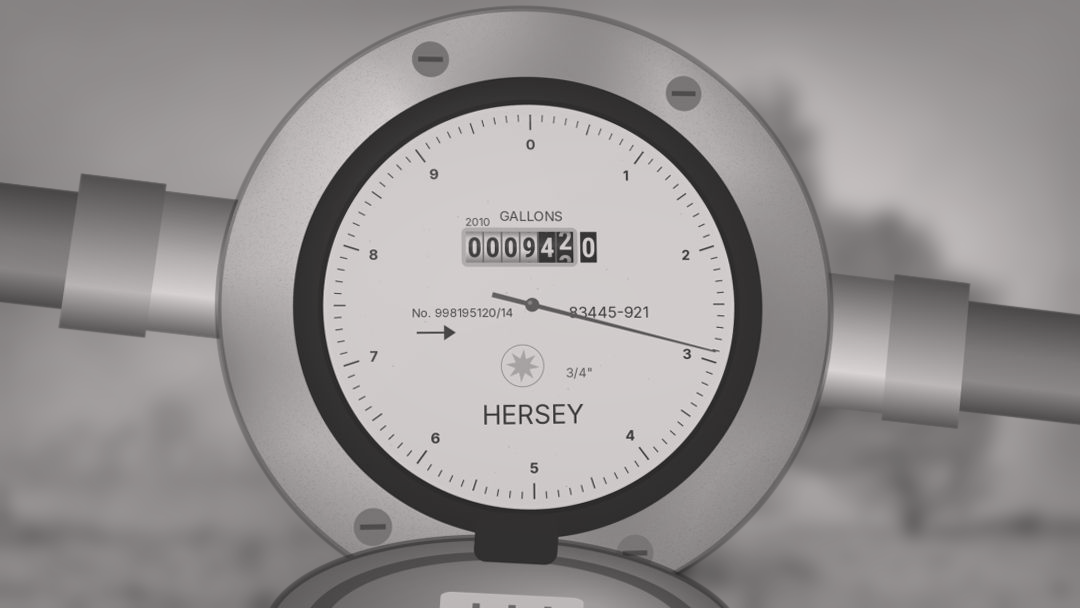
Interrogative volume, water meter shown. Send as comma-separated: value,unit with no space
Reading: 9422.9,gal
